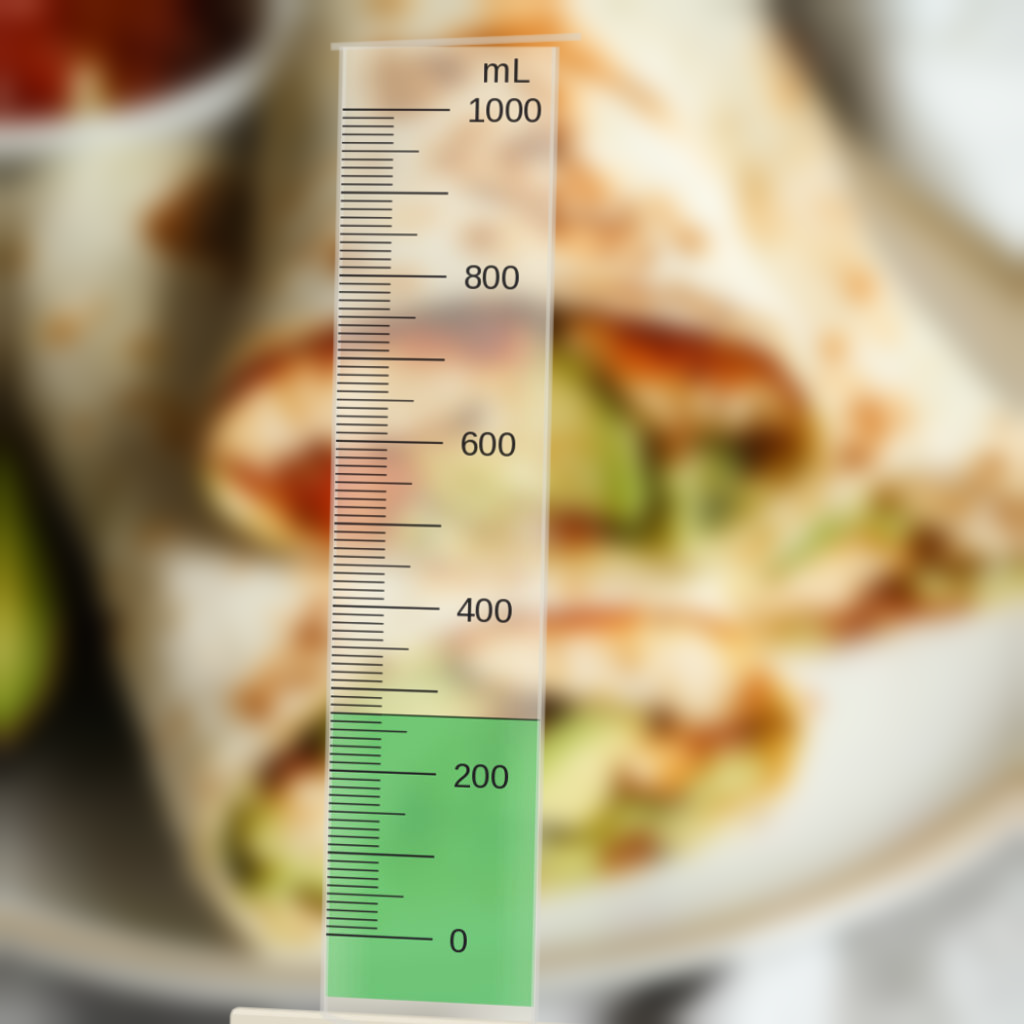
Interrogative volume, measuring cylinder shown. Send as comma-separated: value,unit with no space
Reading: 270,mL
